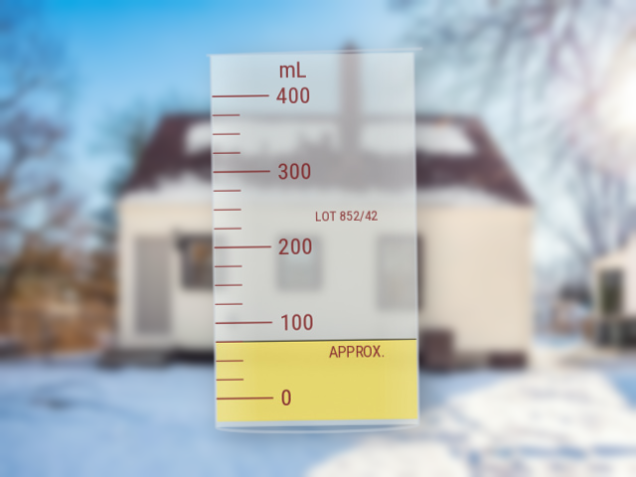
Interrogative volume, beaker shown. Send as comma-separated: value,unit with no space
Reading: 75,mL
